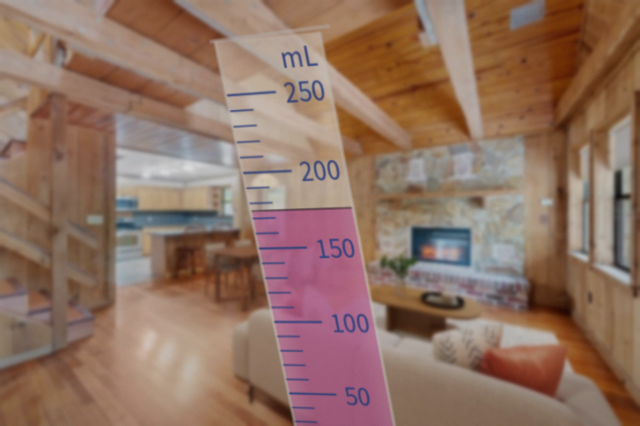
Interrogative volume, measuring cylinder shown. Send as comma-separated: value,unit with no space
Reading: 175,mL
